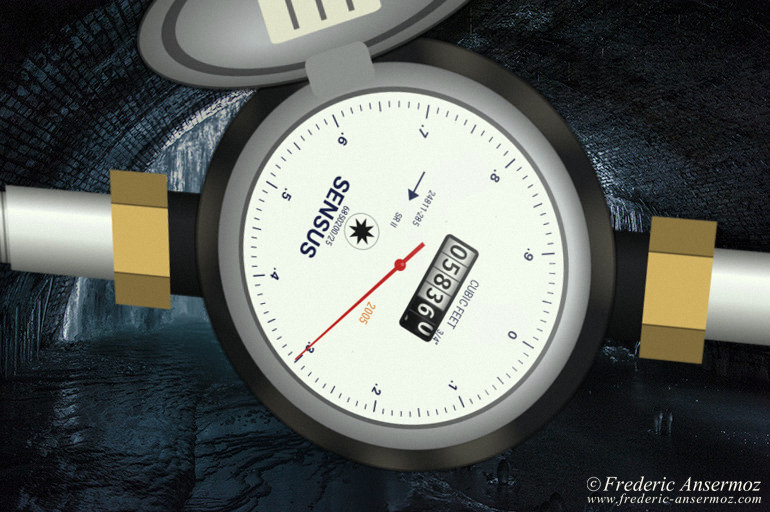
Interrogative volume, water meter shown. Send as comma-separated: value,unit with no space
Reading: 58360.30,ft³
